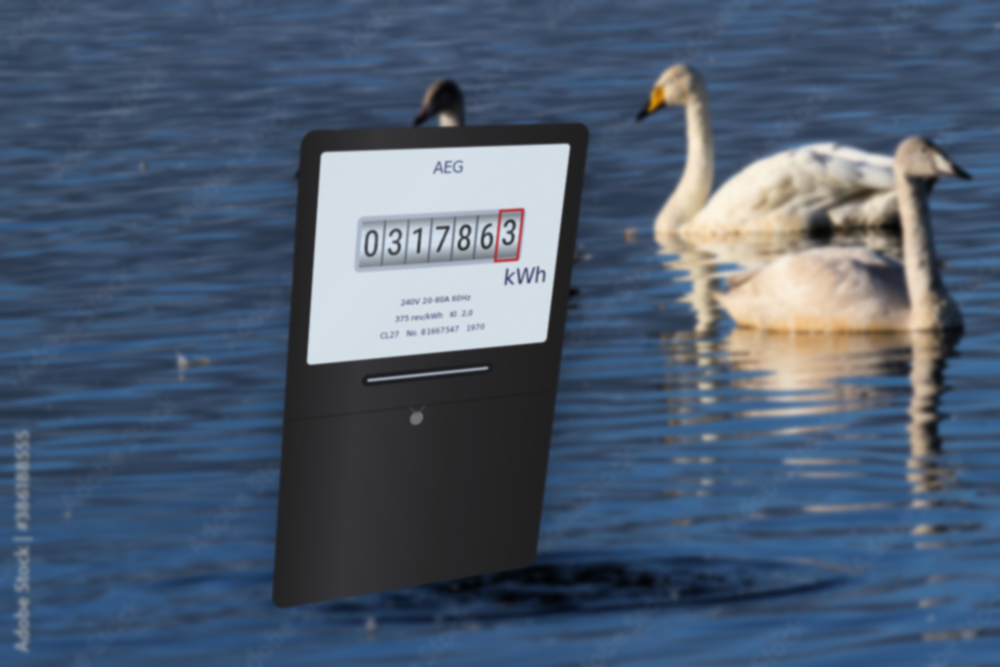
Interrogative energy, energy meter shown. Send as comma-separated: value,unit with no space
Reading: 31786.3,kWh
